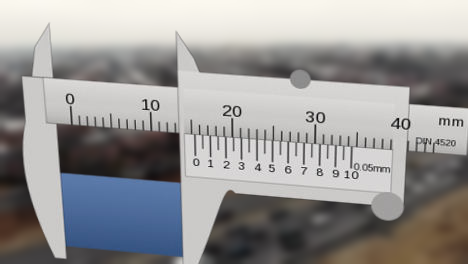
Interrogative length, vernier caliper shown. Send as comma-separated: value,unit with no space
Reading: 15.4,mm
